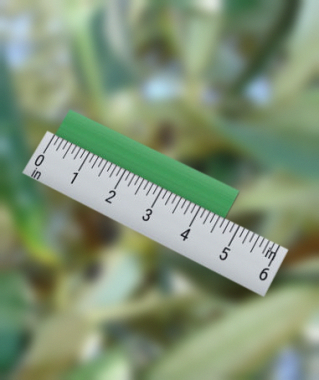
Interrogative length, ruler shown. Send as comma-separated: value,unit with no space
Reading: 4.625,in
